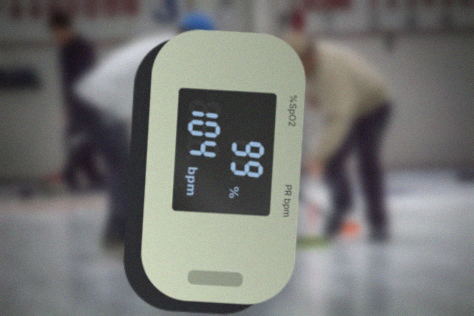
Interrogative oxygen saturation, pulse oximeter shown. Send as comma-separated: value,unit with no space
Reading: 99,%
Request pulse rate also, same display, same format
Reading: 104,bpm
